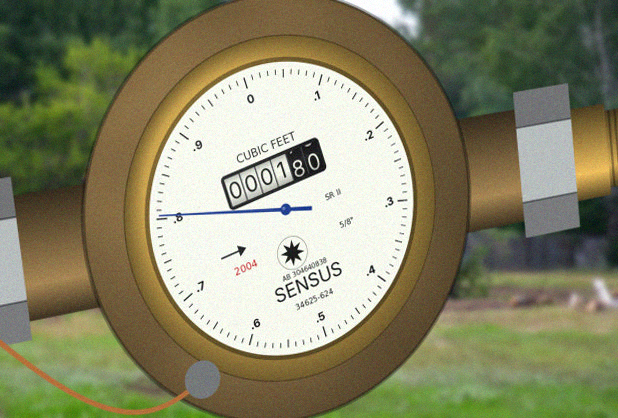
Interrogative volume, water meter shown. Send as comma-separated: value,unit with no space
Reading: 179.80,ft³
